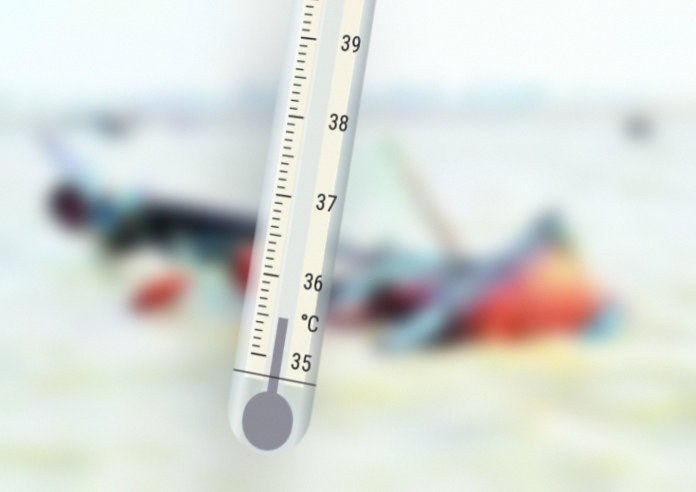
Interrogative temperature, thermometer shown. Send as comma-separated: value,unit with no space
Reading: 35.5,°C
